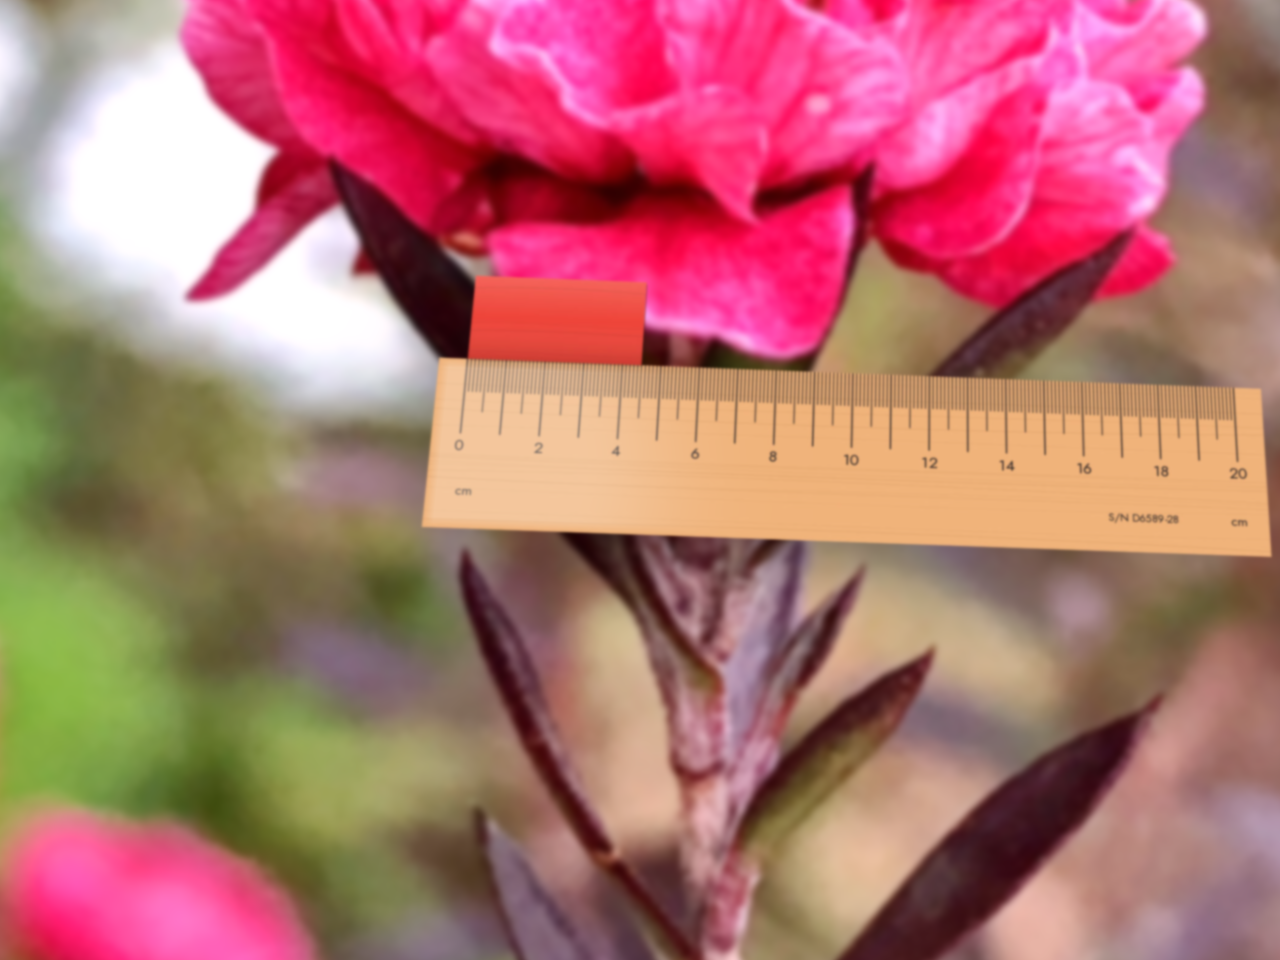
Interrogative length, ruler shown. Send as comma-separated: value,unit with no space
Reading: 4.5,cm
